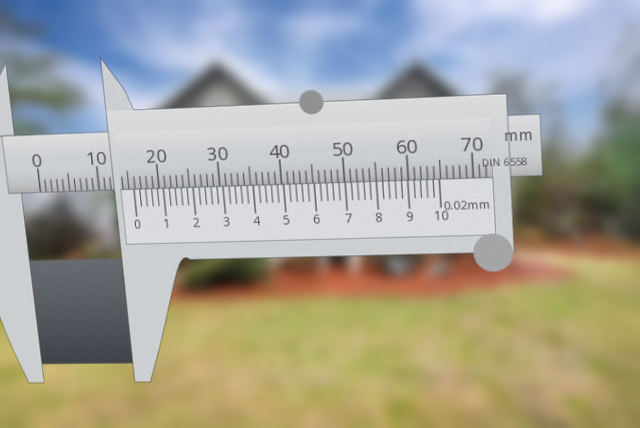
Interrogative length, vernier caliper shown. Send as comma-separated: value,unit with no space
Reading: 15.8,mm
